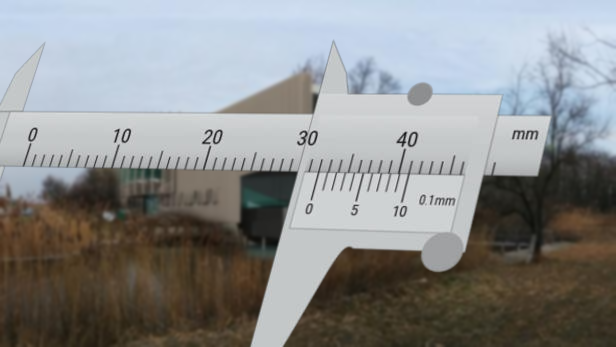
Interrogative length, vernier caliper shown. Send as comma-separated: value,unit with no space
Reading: 32.0,mm
